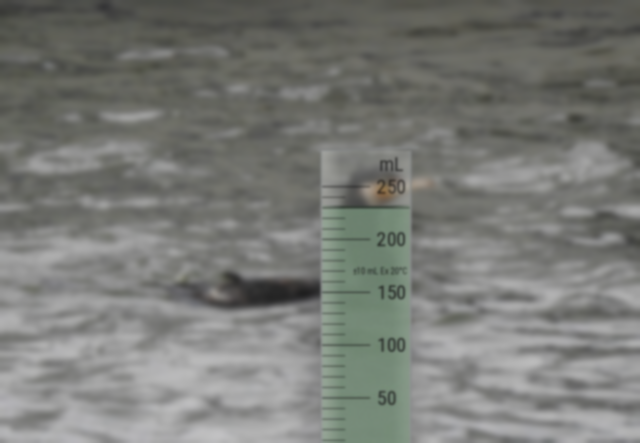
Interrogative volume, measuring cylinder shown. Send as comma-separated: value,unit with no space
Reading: 230,mL
